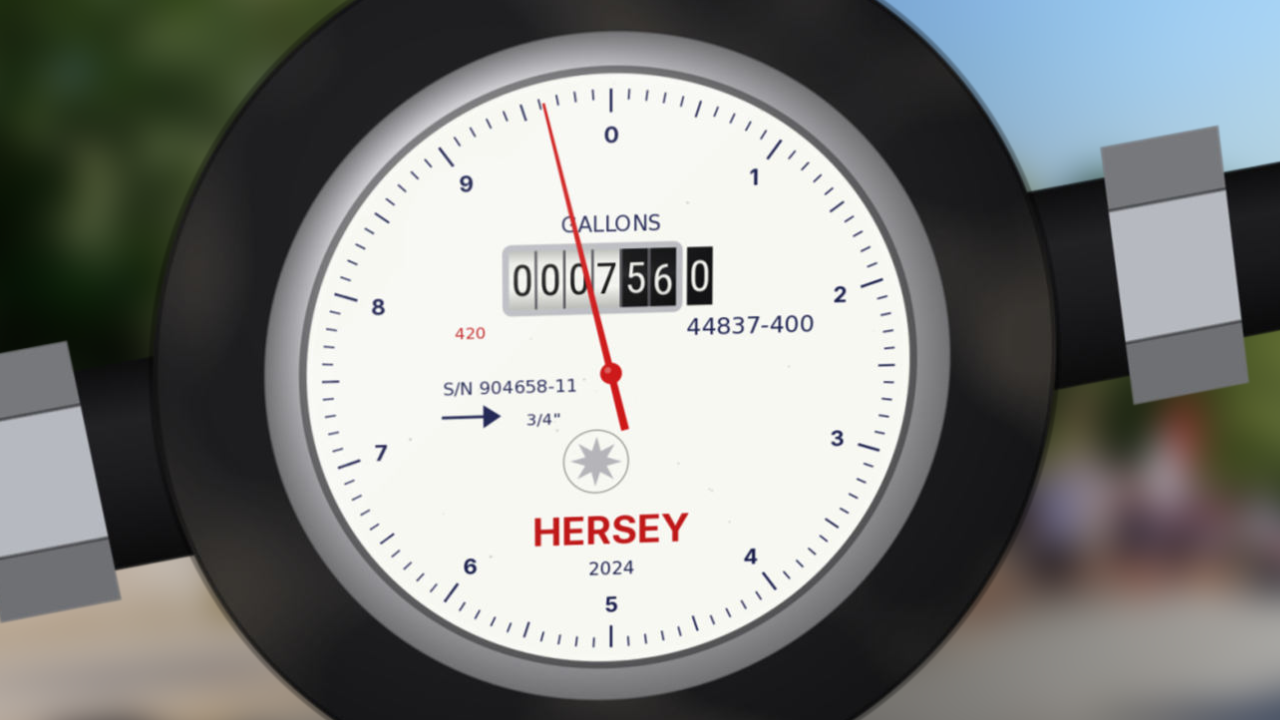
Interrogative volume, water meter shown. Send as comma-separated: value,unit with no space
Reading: 7559.6,gal
